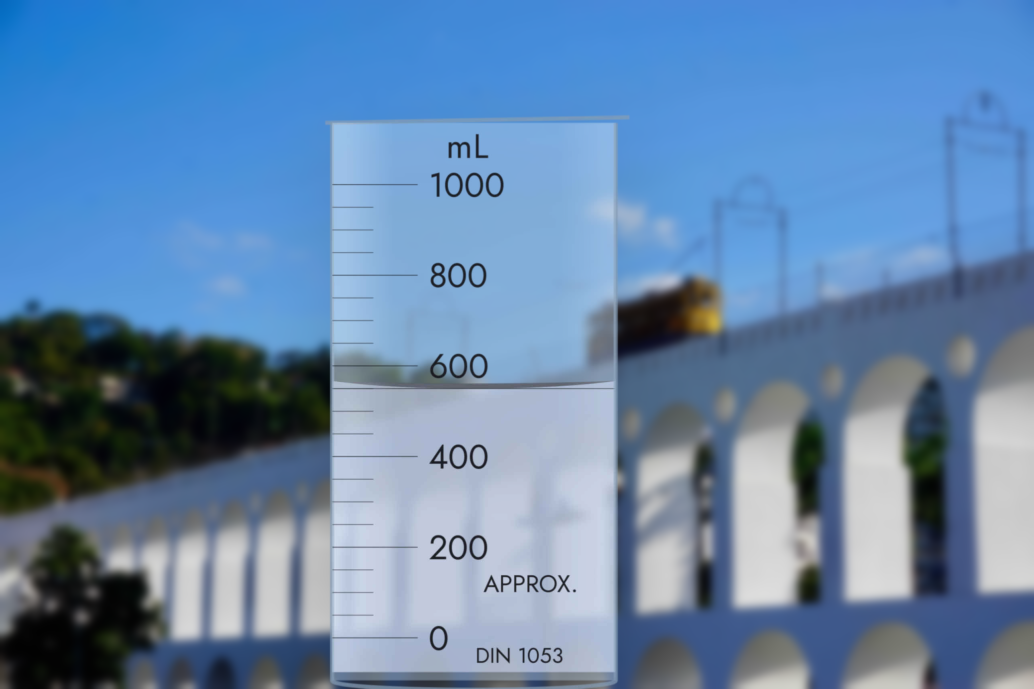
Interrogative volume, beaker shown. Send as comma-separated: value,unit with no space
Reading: 550,mL
